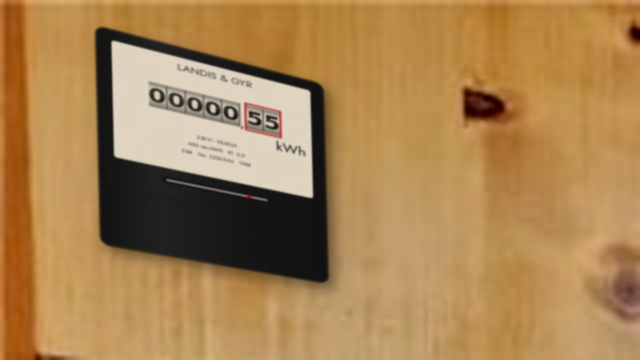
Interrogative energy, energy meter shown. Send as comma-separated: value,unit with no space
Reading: 0.55,kWh
